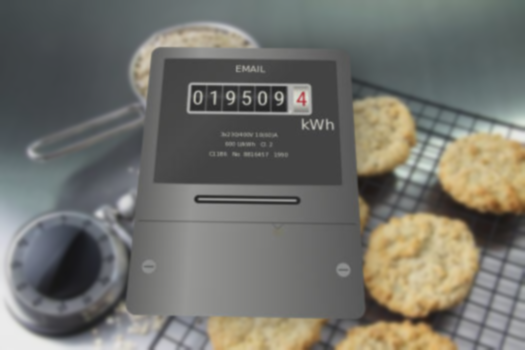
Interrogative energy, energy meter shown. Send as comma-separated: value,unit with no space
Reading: 19509.4,kWh
